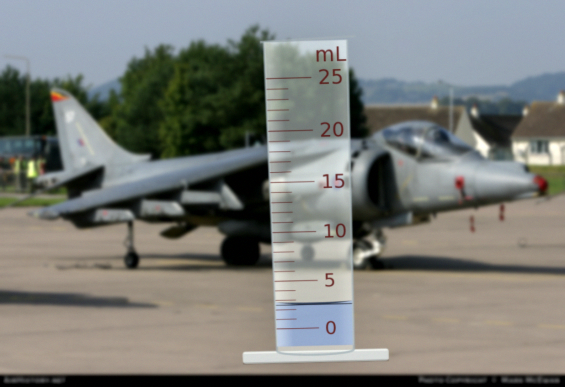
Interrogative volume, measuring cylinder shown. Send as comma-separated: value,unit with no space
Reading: 2.5,mL
